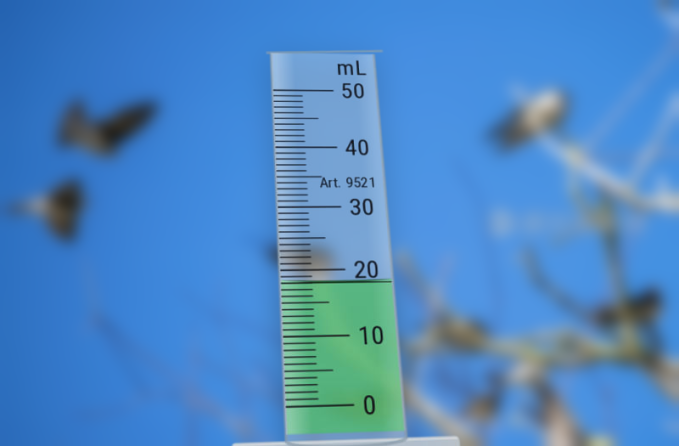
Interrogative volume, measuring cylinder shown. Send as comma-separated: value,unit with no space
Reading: 18,mL
